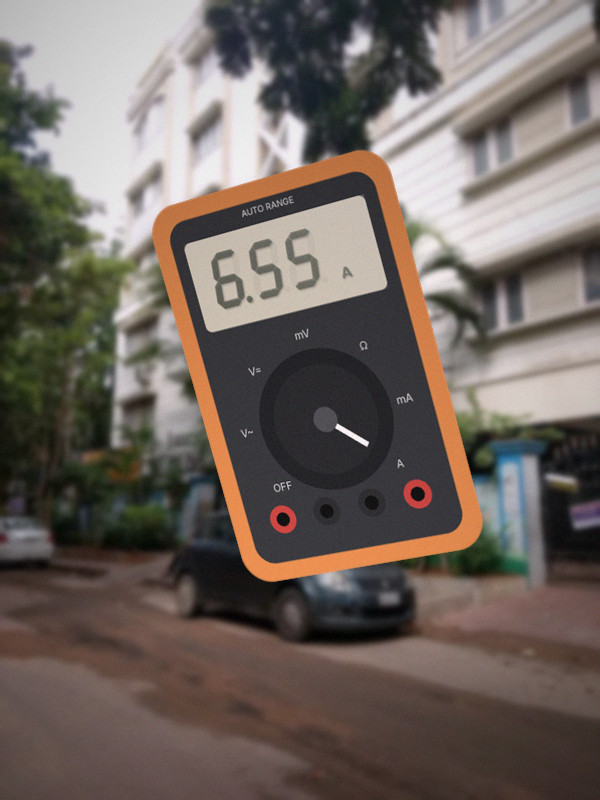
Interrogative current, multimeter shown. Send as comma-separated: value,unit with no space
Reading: 6.55,A
